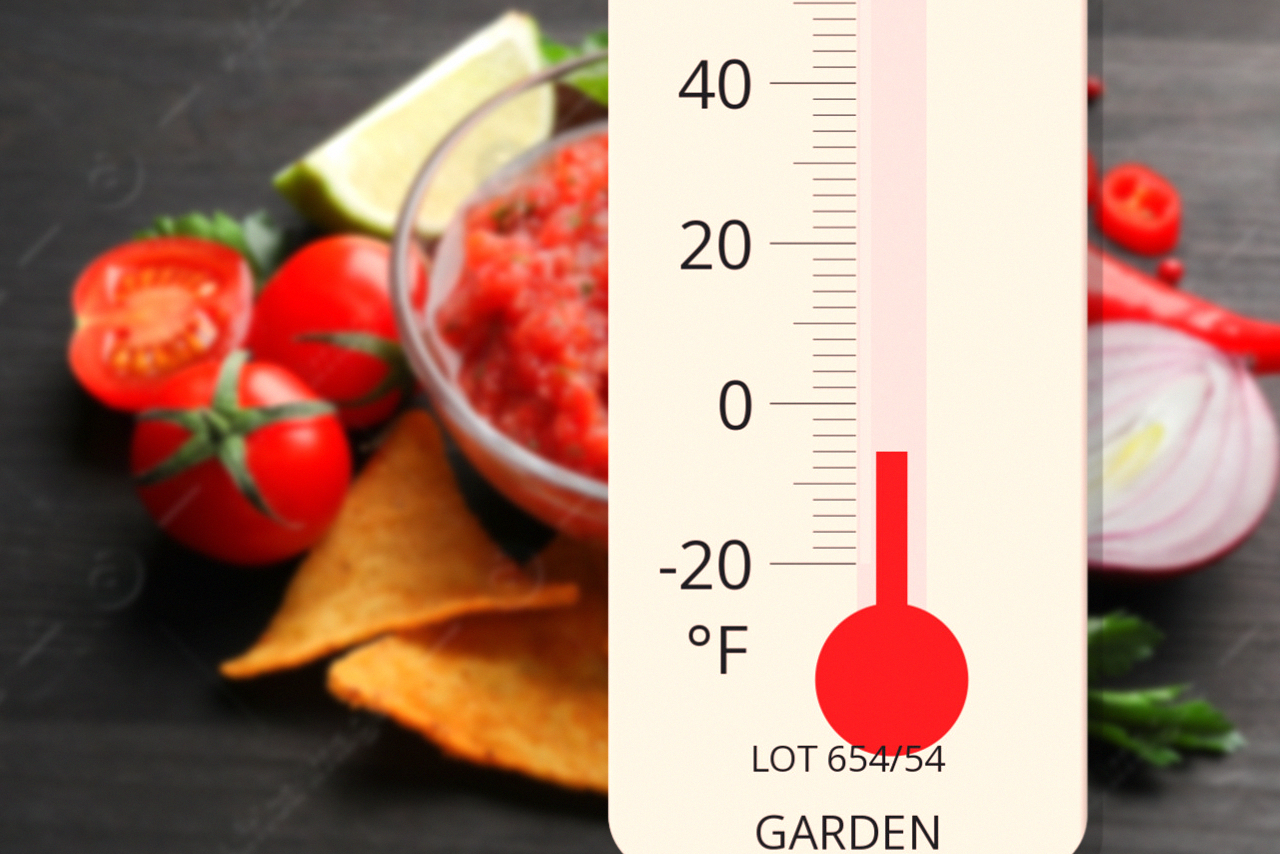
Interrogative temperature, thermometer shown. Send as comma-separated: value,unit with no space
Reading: -6,°F
